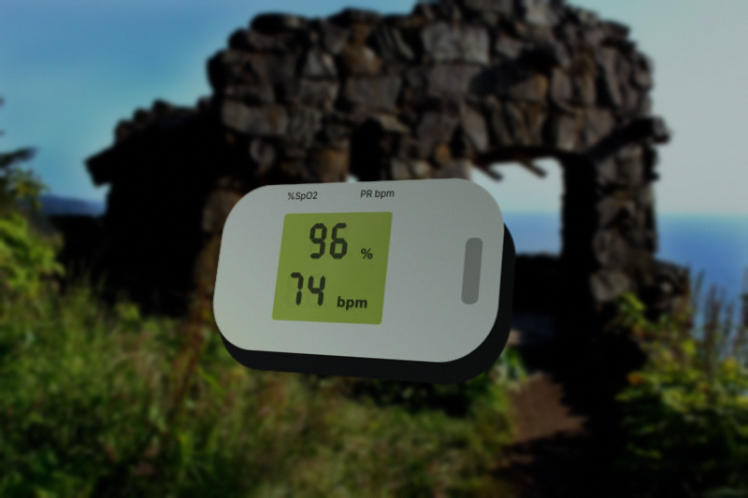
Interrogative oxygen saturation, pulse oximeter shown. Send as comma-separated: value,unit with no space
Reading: 96,%
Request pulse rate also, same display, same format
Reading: 74,bpm
